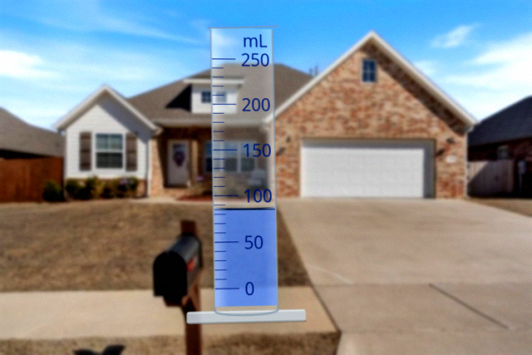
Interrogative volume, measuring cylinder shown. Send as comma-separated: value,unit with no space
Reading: 85,mL
